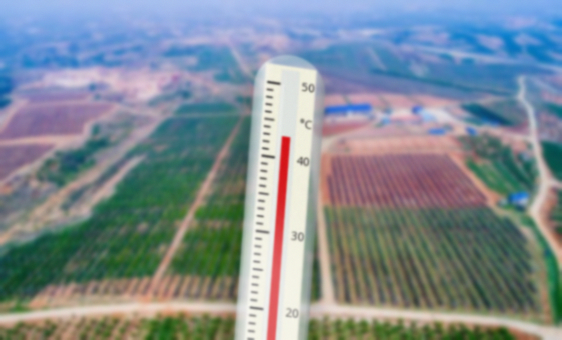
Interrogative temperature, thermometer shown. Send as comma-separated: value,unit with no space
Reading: 43,°C
